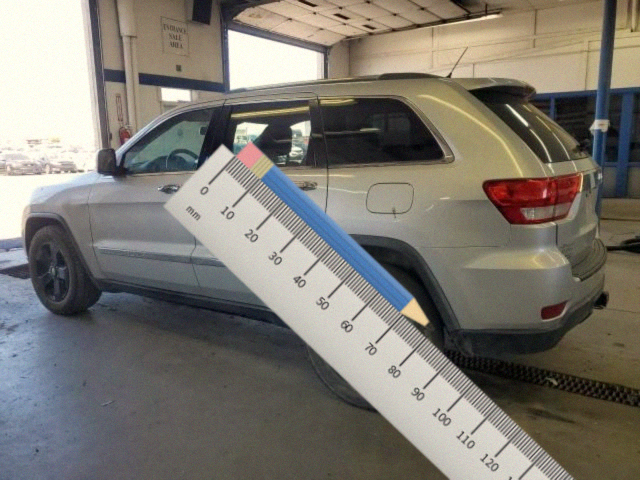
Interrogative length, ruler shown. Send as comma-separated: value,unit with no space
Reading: 80,mm
